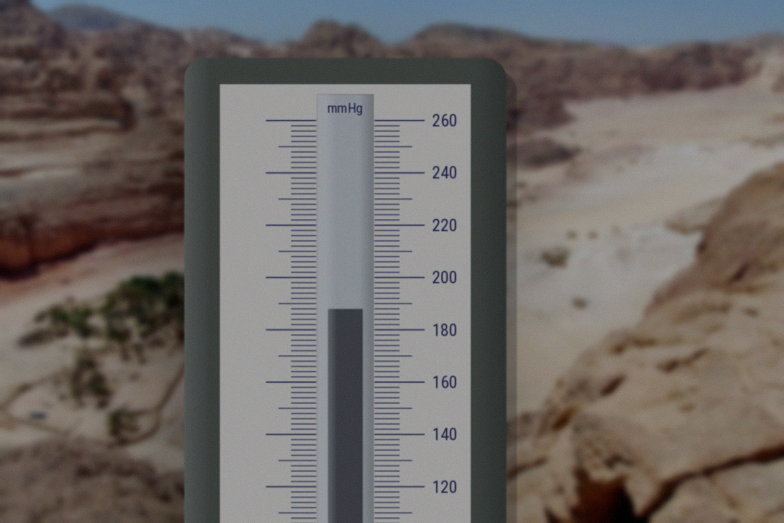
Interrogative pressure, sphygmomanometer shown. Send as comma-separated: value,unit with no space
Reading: 188,mmHg
